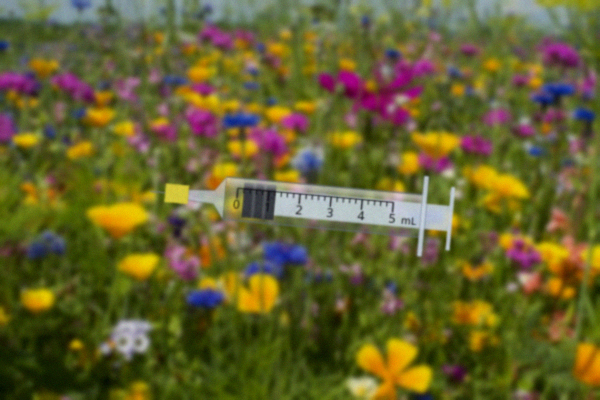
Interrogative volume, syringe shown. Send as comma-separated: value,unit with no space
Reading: 0.2,mL
